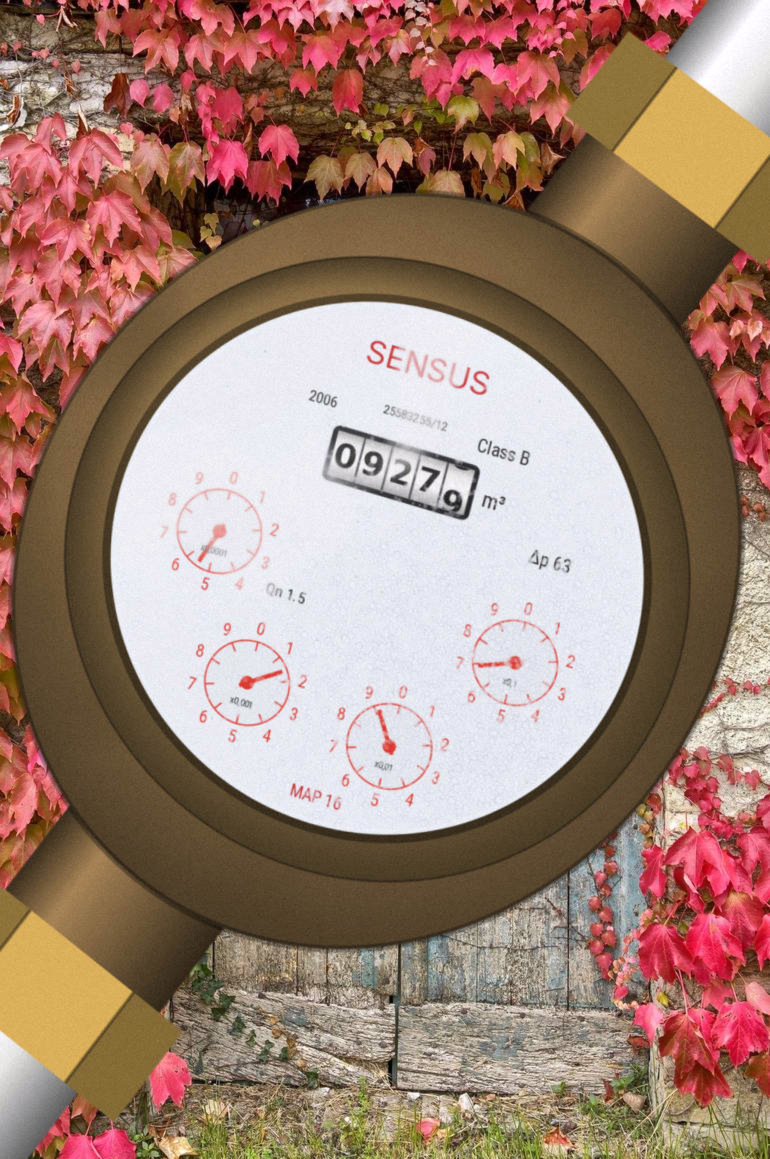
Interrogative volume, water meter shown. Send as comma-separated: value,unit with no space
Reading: 9278.6915,m³
